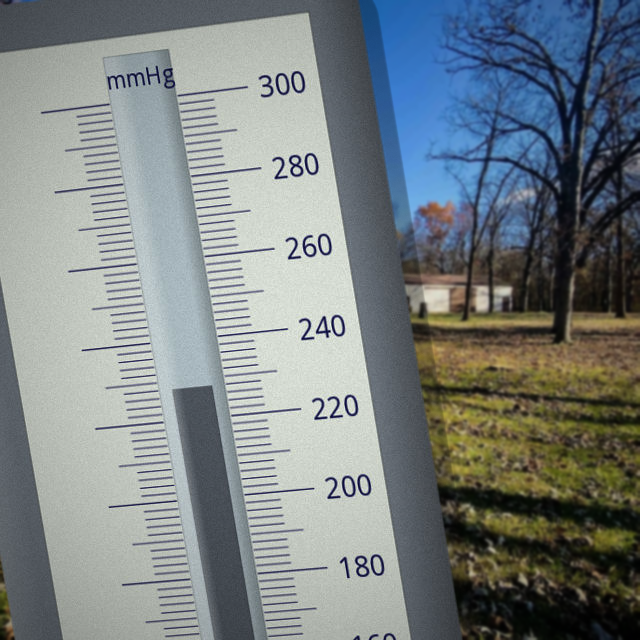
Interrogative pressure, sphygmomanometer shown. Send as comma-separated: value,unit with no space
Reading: 228,mmHg
